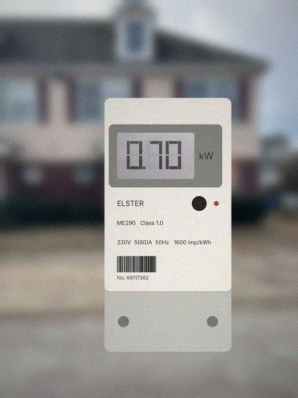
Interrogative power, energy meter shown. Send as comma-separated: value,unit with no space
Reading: 0.70,kW
